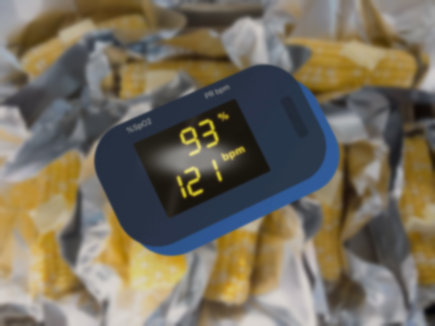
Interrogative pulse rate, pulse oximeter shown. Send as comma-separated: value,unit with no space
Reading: 121,bpm
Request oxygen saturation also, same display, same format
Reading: 93,%
